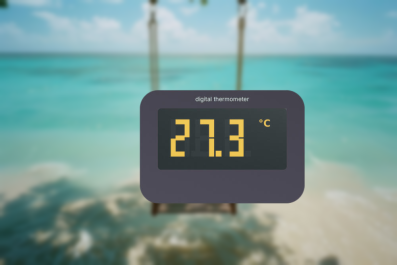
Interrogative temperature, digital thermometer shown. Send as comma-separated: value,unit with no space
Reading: 27.3,°C
